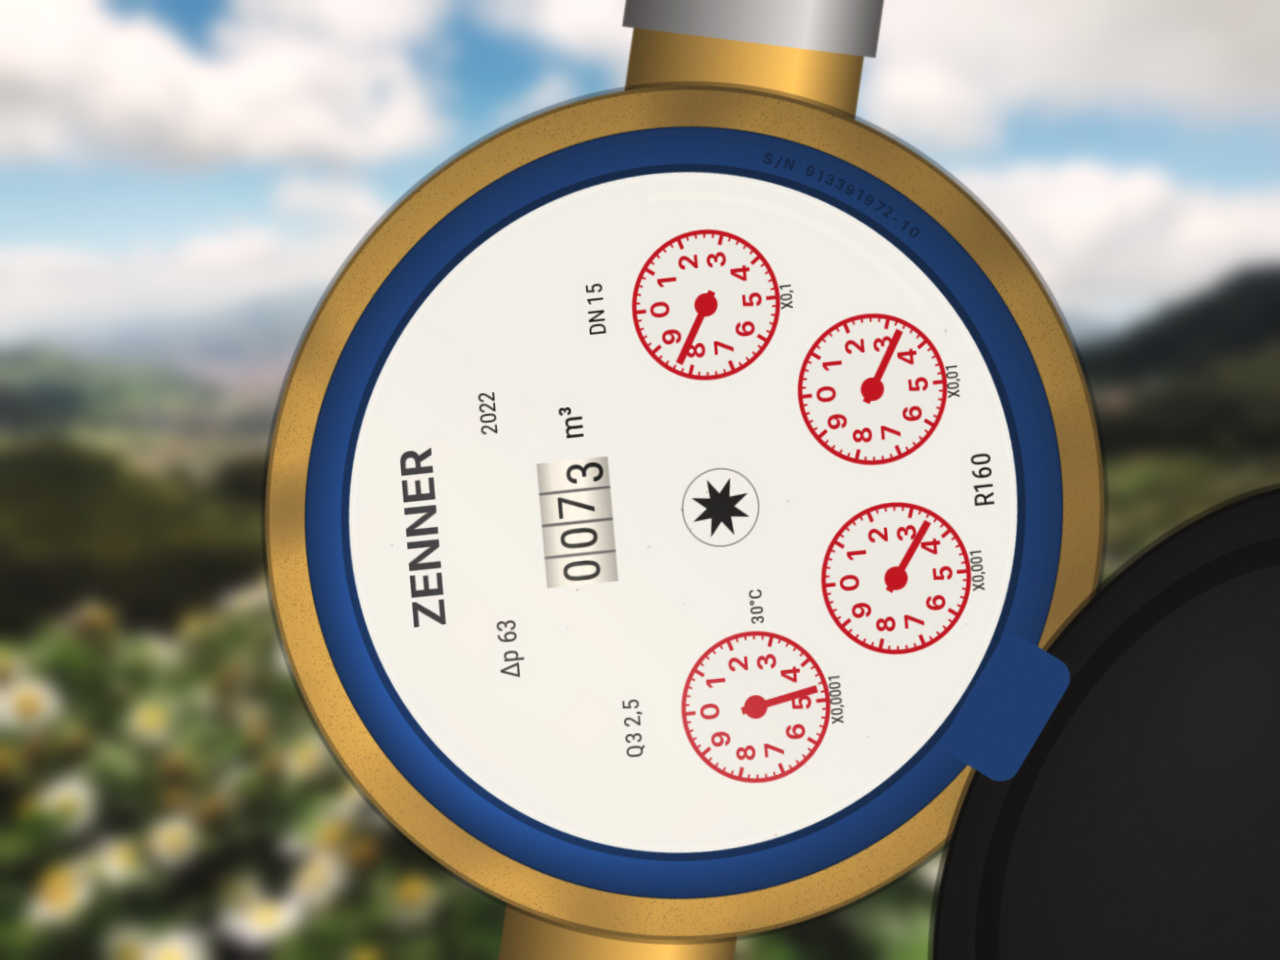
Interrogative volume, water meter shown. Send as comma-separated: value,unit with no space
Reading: 72.8334,m³
